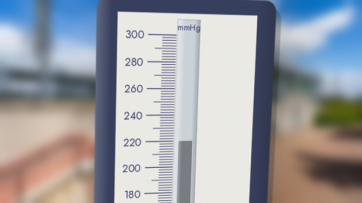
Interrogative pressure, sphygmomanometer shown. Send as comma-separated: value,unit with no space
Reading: 220,mmHg
